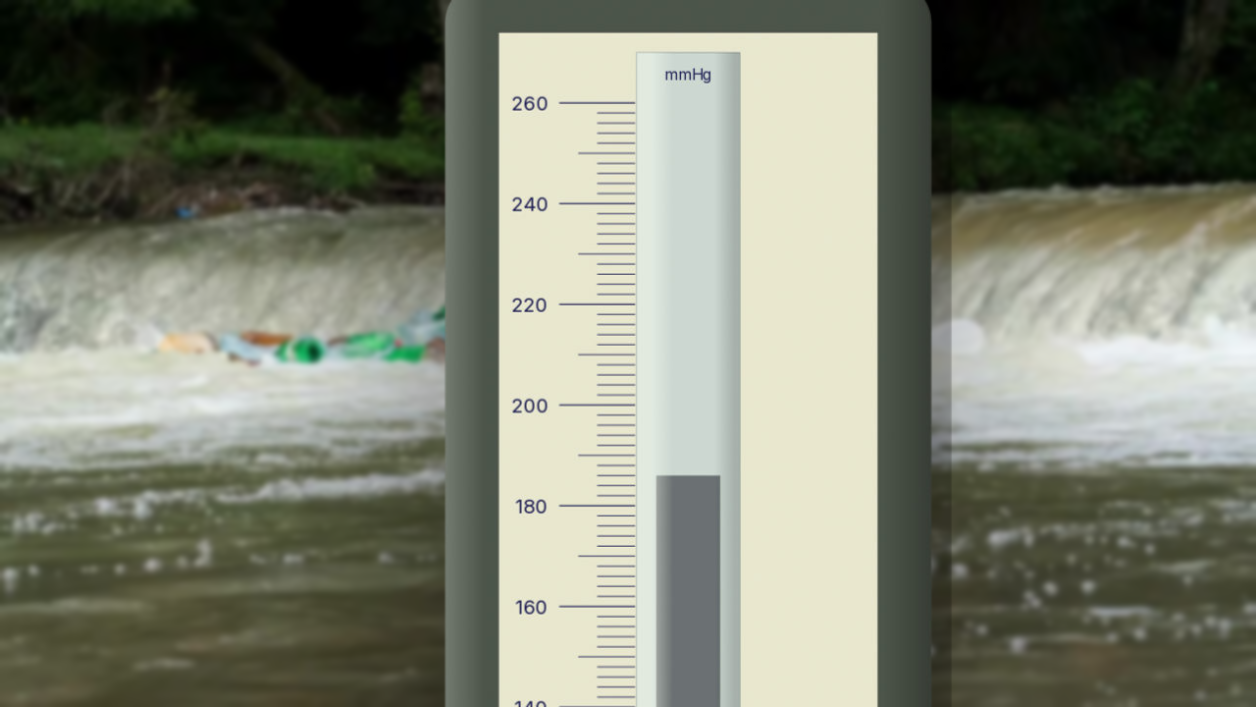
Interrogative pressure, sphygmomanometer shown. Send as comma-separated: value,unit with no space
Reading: 186,mmHg
